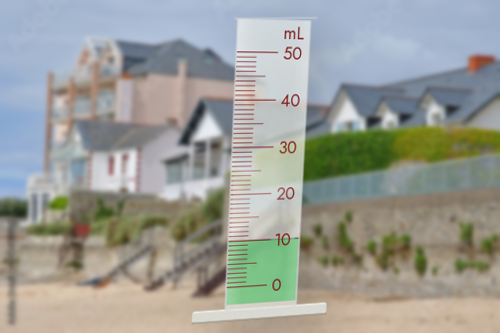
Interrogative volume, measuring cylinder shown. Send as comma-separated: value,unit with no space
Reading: 10,mL
